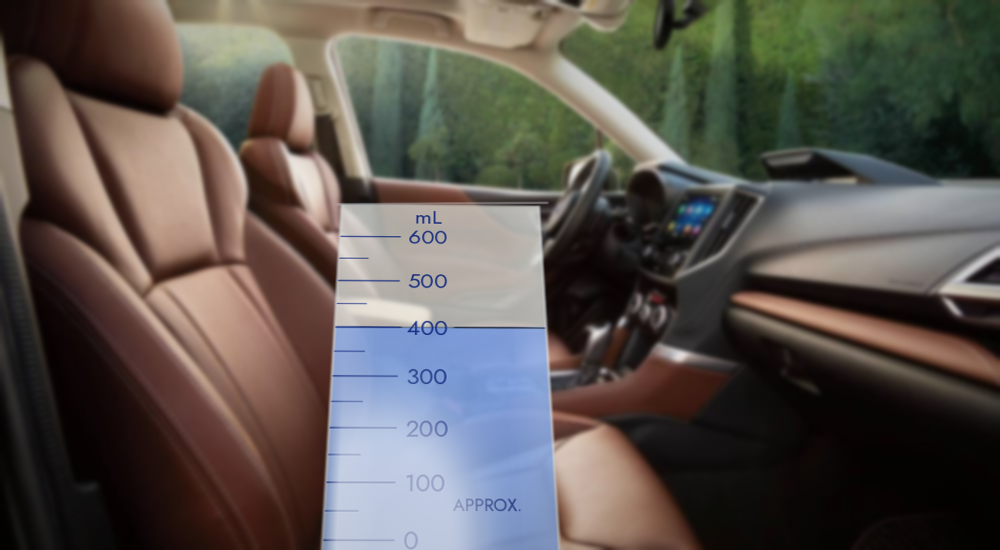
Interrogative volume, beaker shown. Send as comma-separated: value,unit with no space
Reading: 400,mL
